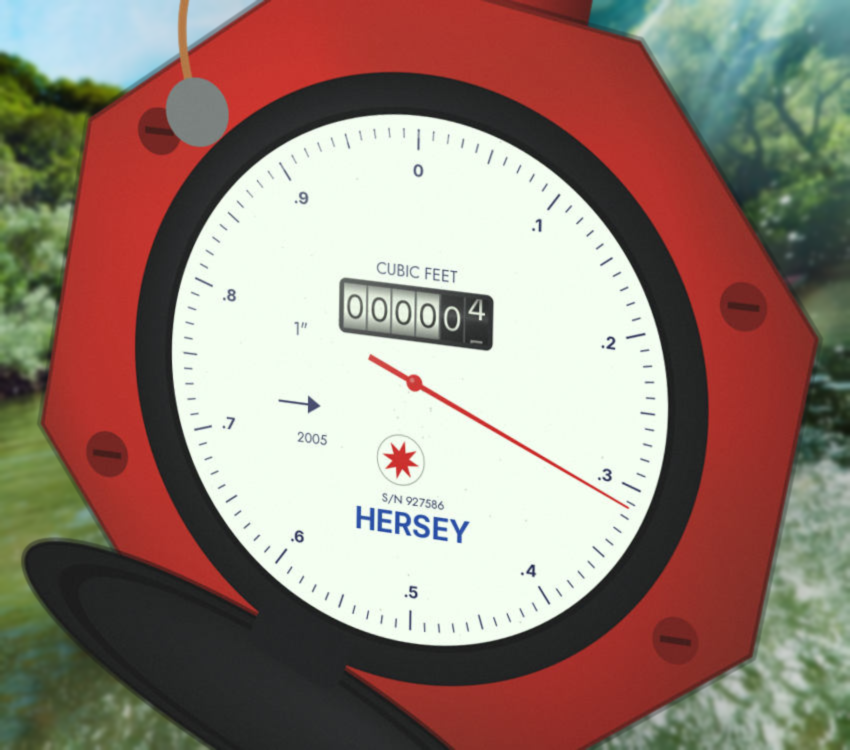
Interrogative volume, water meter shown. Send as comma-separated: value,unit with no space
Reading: 4.31,ft³
